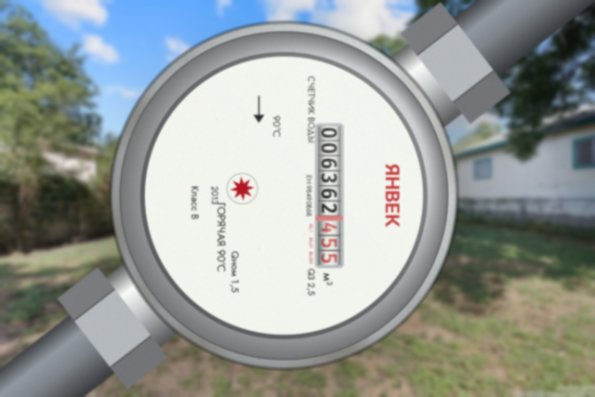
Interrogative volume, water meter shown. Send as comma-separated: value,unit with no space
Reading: 6362.455,m³
